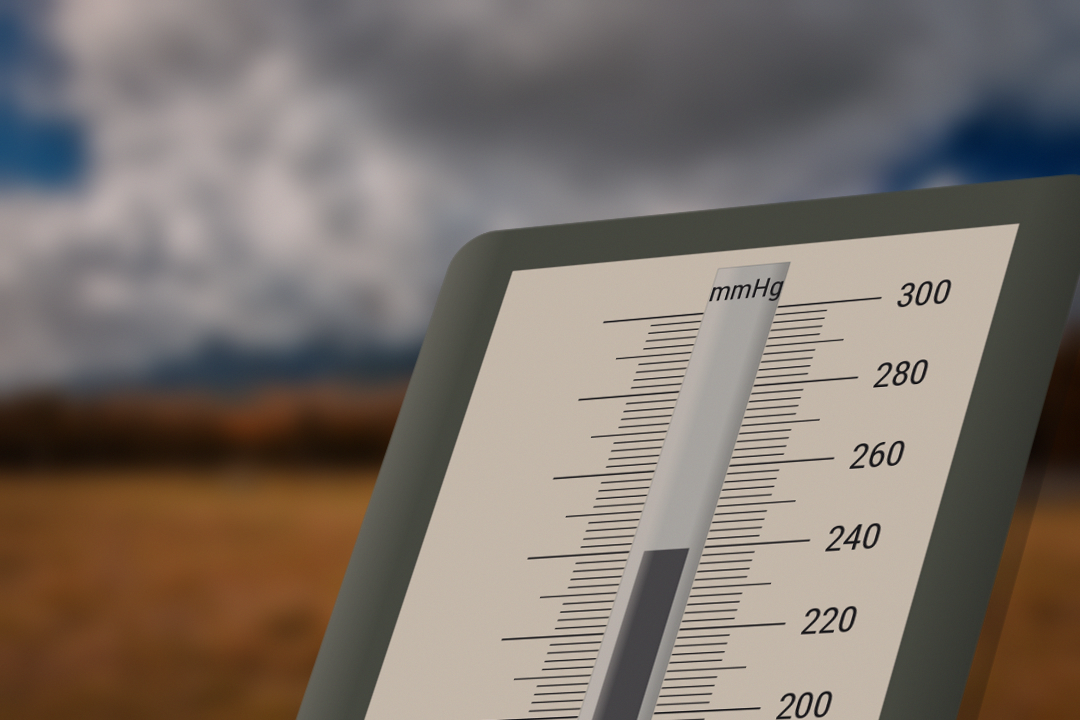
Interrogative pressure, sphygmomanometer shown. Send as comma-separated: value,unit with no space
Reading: 240,mmHg
